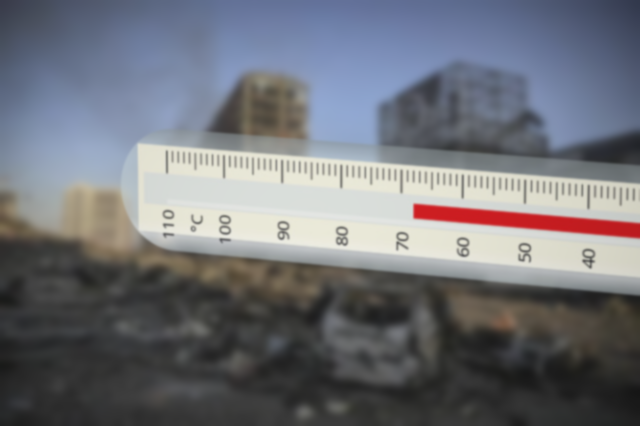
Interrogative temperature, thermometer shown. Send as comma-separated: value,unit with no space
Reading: 68,°C
